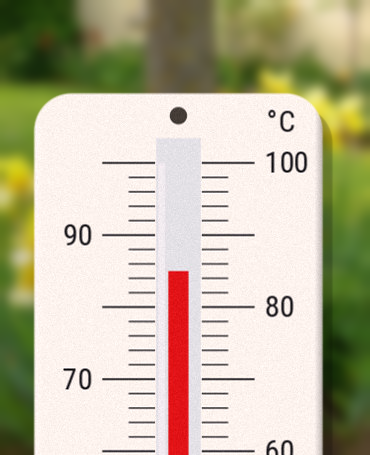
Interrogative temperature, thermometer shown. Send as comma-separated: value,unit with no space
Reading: 85,°C
